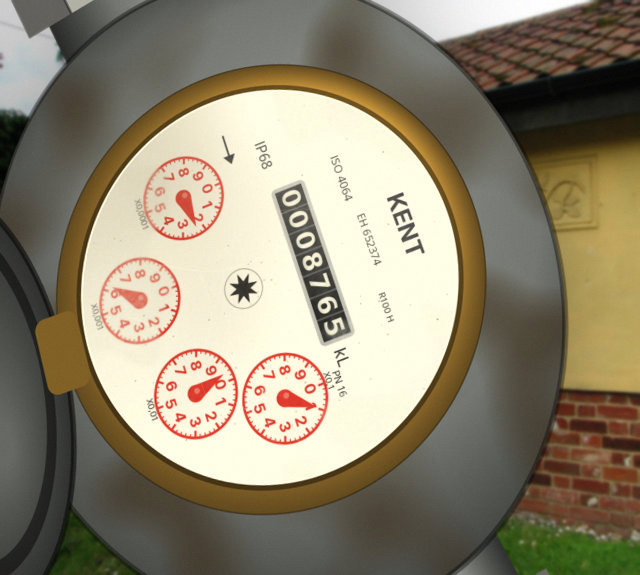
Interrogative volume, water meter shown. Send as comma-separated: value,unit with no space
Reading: 8765.0962,kL
